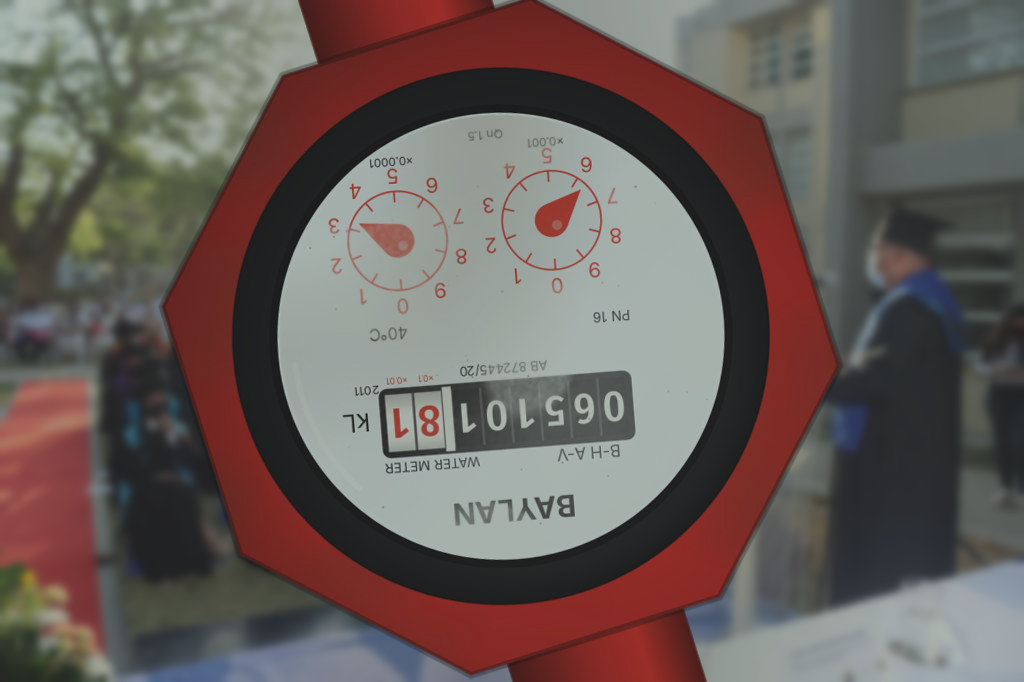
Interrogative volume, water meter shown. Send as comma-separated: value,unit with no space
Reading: 65101.8163,kL
